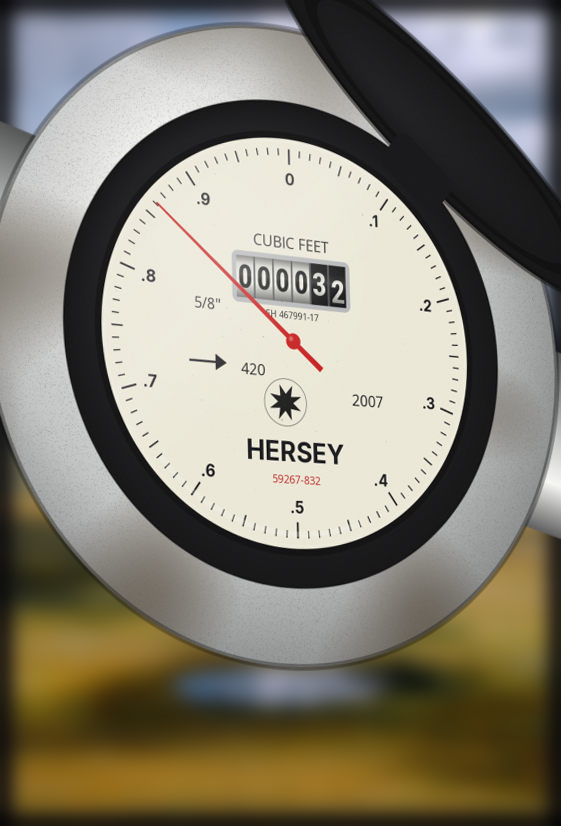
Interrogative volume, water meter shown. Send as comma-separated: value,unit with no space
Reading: 31.86,ft³
